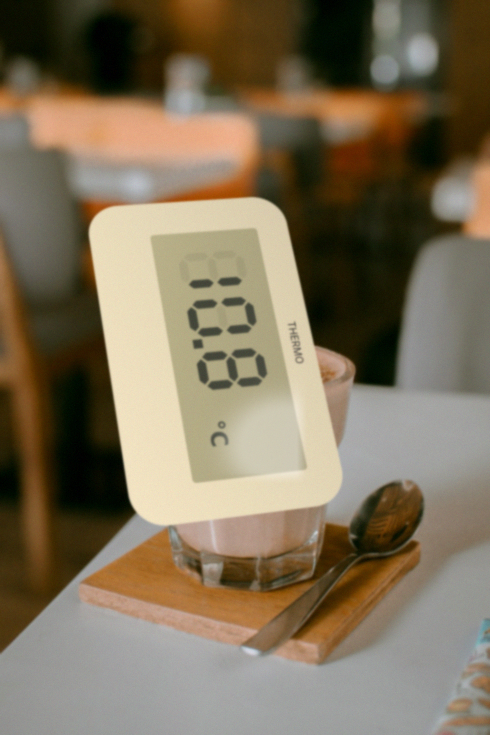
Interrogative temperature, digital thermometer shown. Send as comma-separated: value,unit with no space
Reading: 10.8,°C
